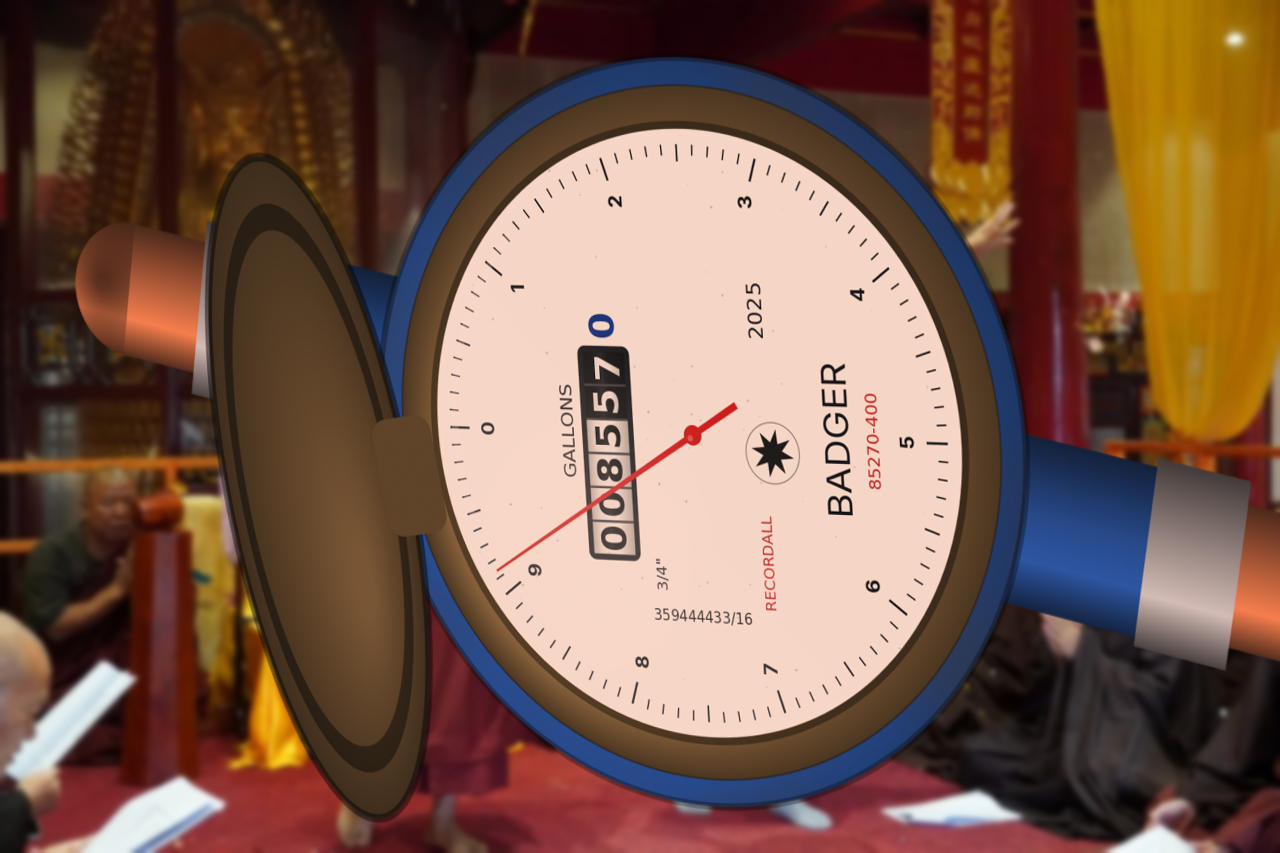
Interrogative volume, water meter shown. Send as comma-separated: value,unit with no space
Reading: 85569.1,gal
